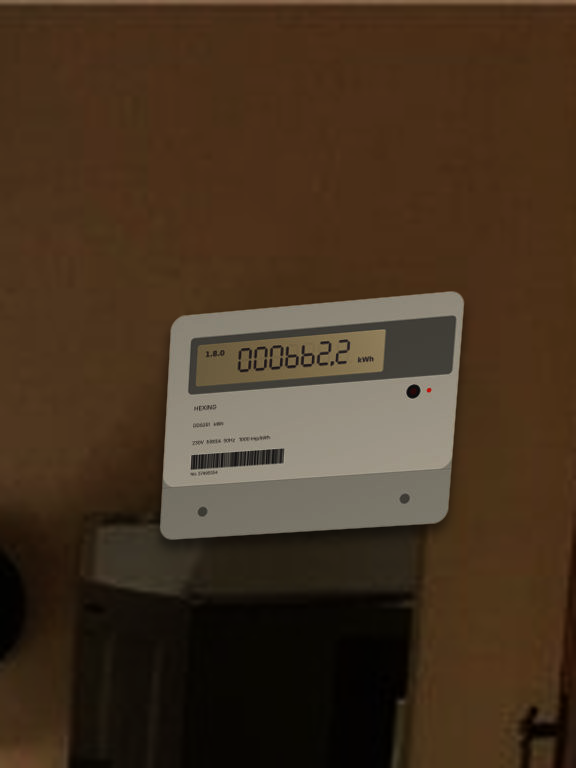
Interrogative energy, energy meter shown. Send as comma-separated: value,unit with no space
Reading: 662.2,kWh
